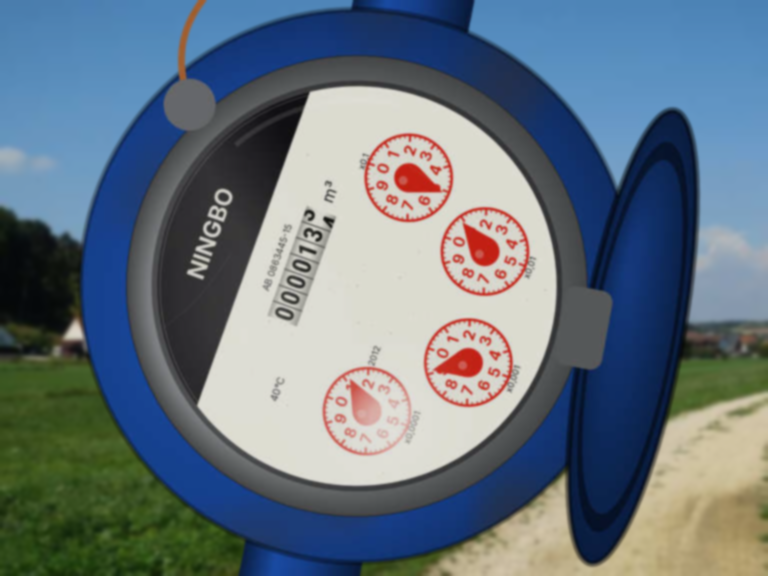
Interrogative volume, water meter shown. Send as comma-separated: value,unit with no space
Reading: 133.5091,m³
